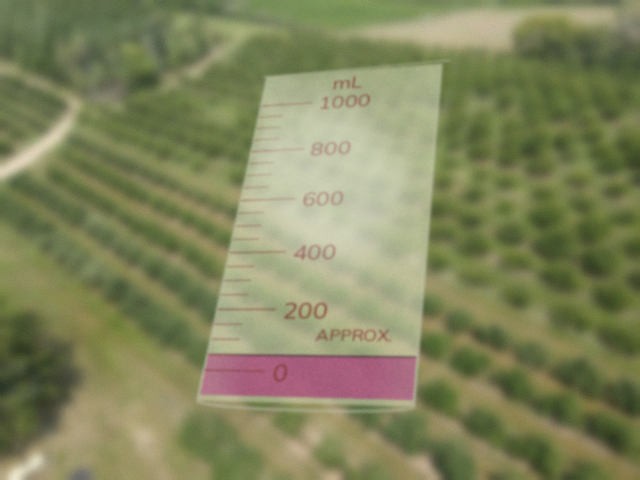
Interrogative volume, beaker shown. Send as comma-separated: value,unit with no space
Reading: 50,mL
